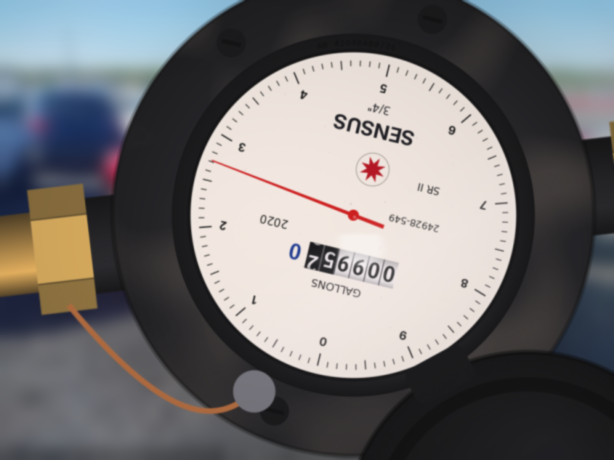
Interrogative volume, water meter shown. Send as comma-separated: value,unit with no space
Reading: 99522.7,gal
